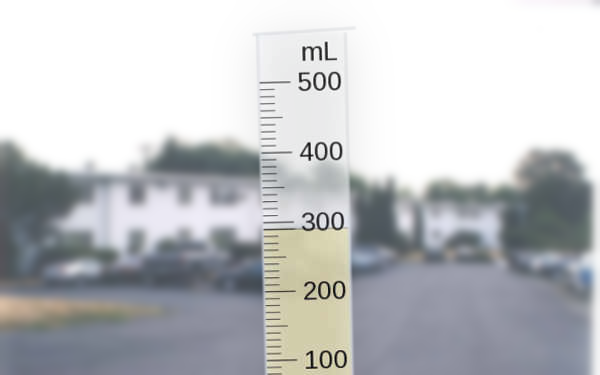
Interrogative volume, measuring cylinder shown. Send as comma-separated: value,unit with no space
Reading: 290,mL
